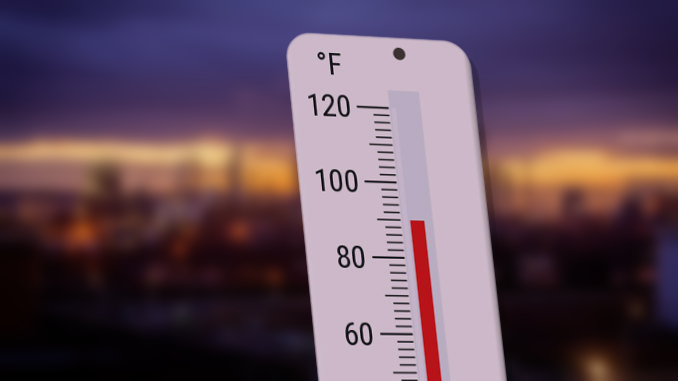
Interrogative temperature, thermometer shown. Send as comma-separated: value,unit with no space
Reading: 90,°F
